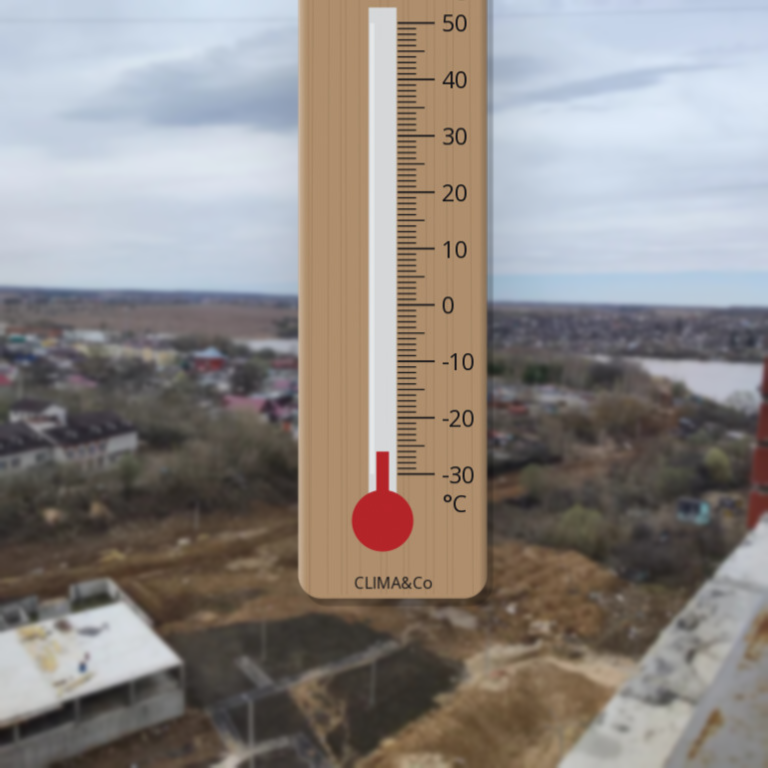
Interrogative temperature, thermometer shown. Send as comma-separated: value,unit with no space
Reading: -26,°C
